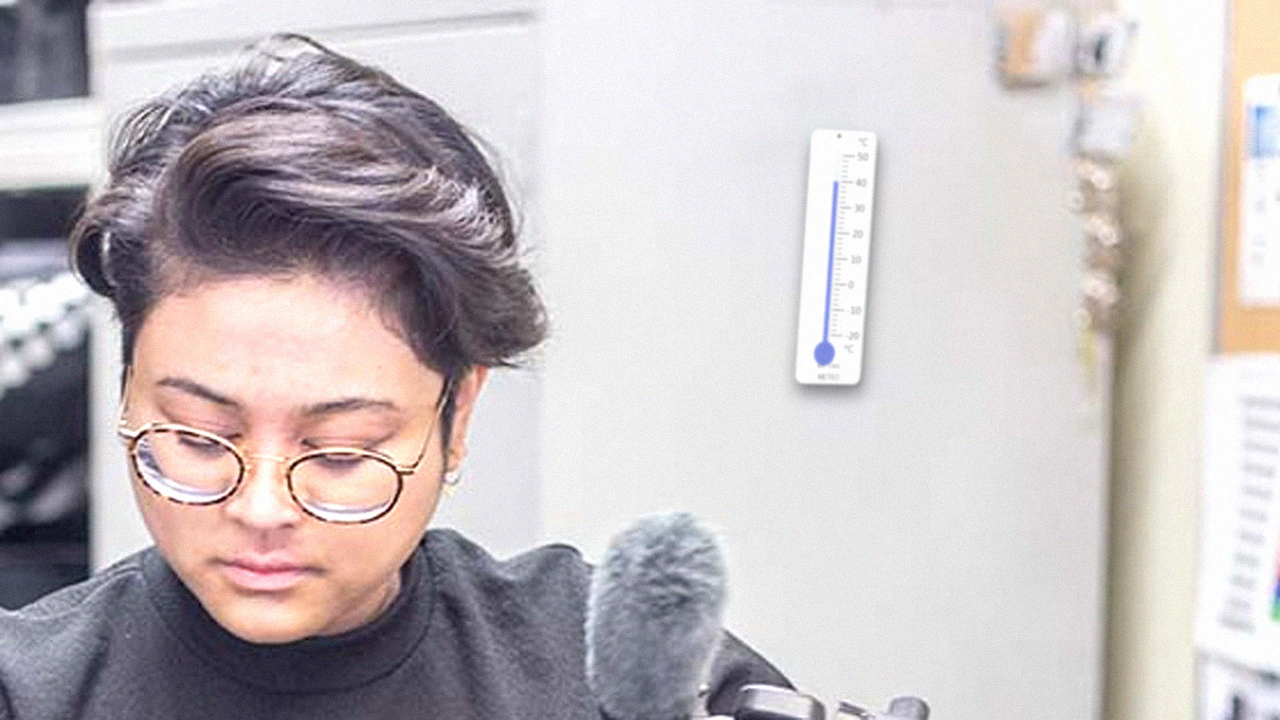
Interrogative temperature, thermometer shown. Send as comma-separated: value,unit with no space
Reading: 40,°C
